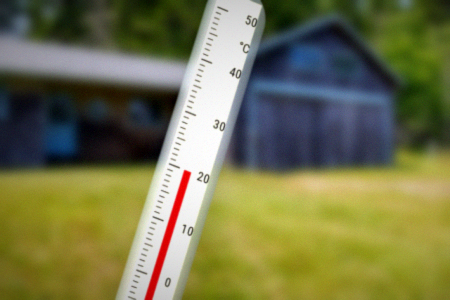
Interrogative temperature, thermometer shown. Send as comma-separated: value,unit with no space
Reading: 20,°C
